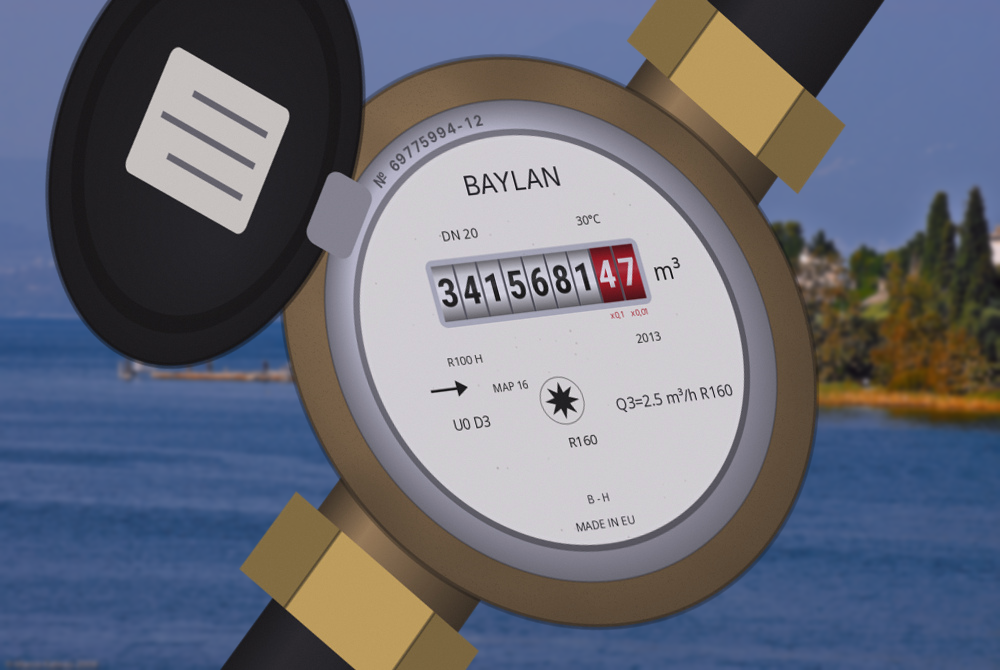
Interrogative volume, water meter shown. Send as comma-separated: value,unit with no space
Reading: 3415681.47,m³
